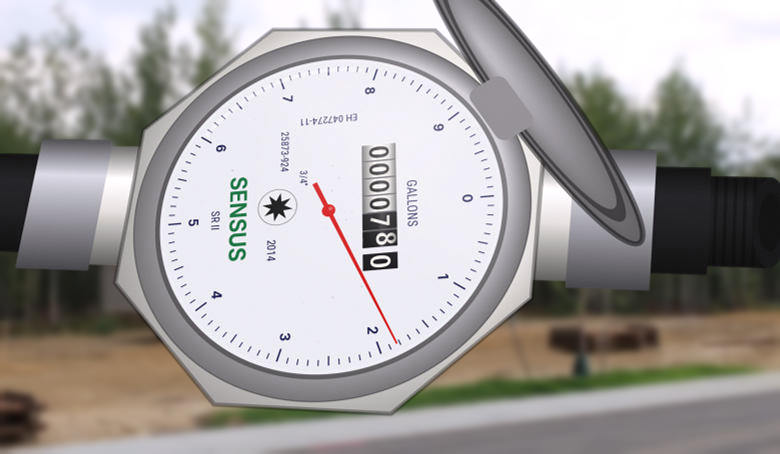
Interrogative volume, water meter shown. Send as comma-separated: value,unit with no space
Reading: 781.8,gal
